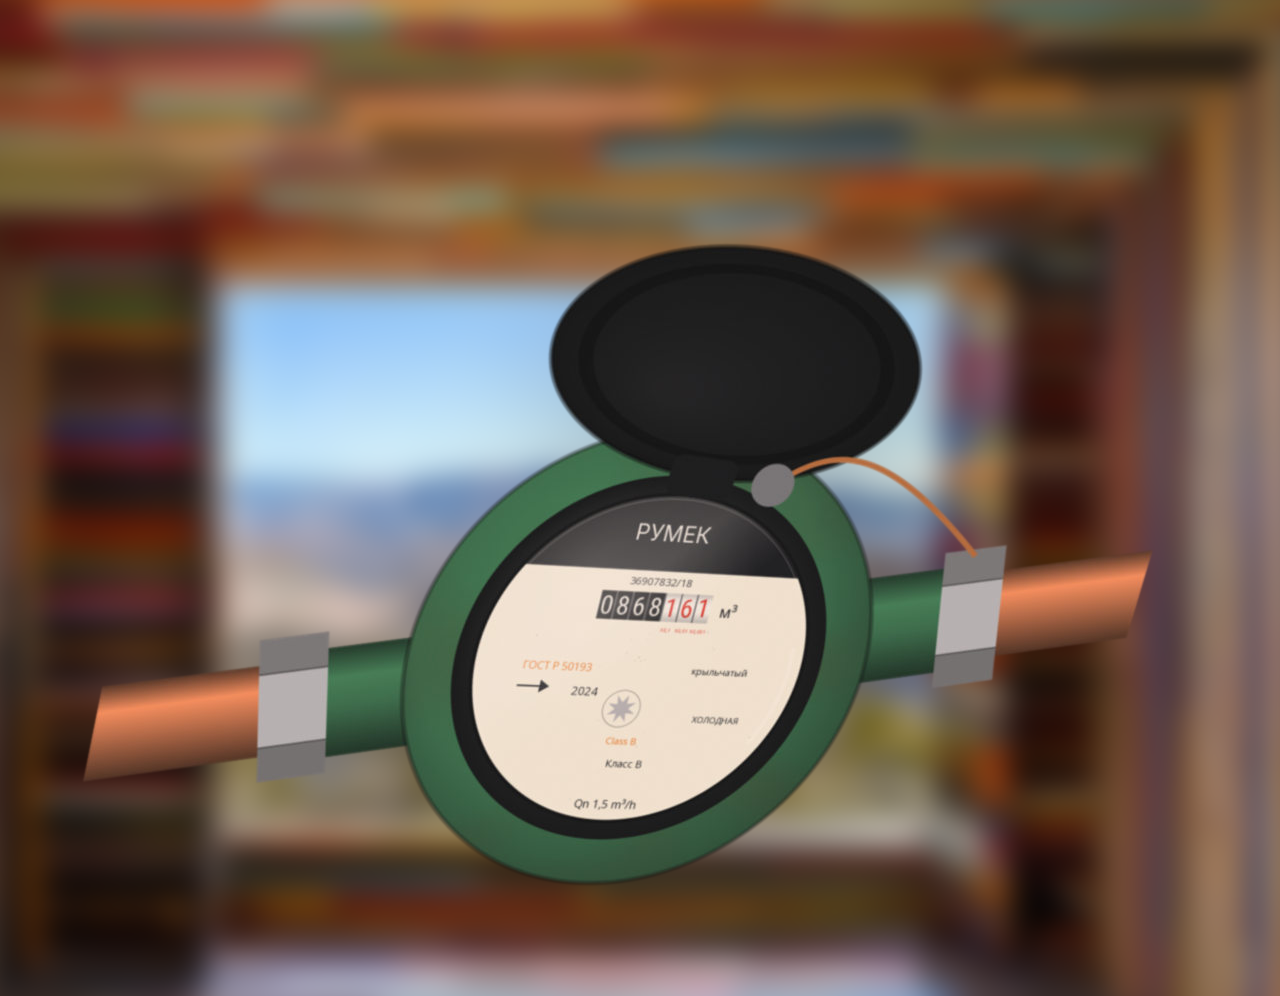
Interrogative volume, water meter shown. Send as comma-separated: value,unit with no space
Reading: 868.161,m³
